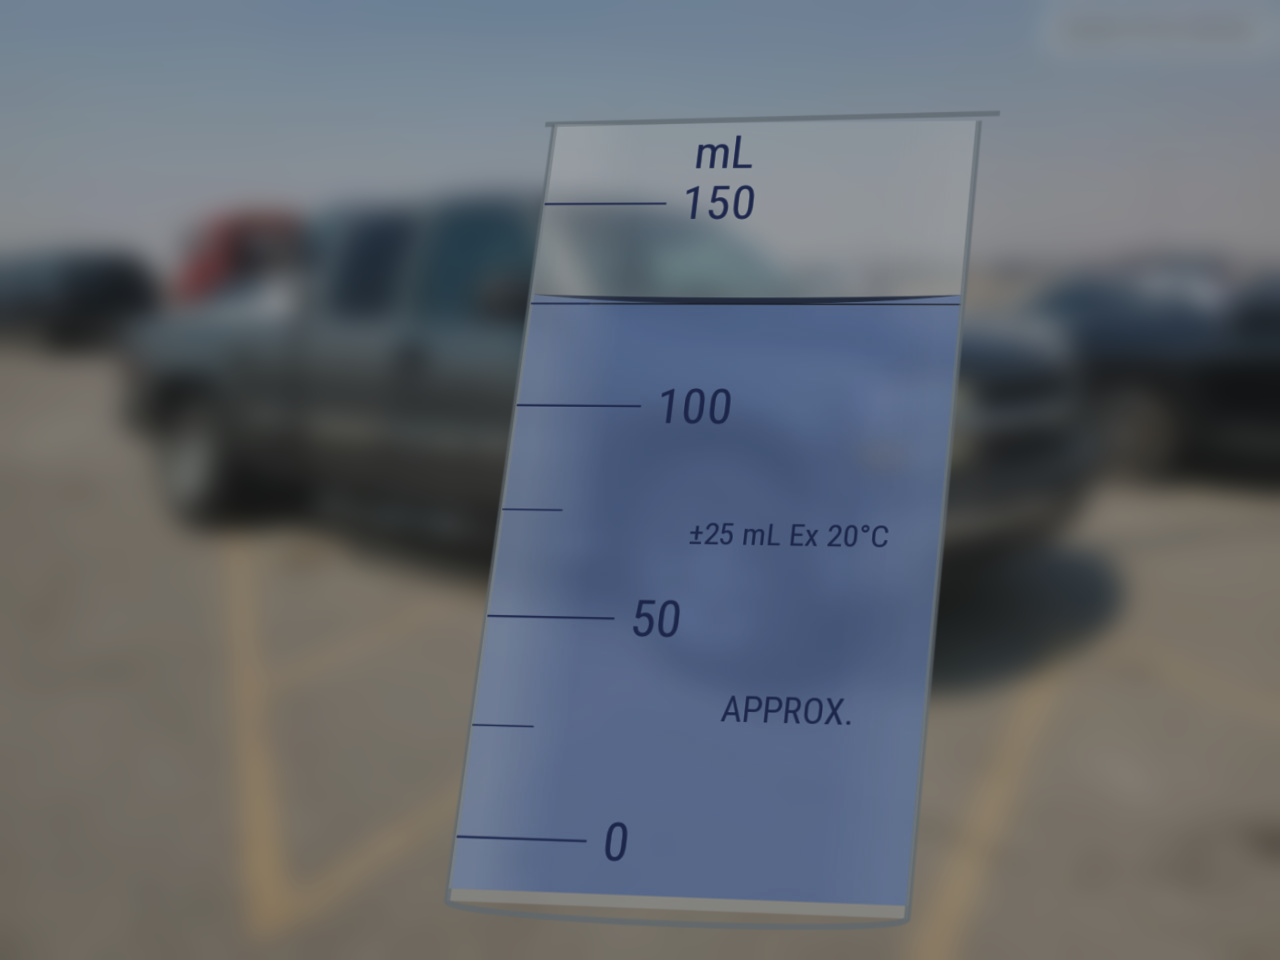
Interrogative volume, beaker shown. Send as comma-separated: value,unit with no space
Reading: 125,mL
